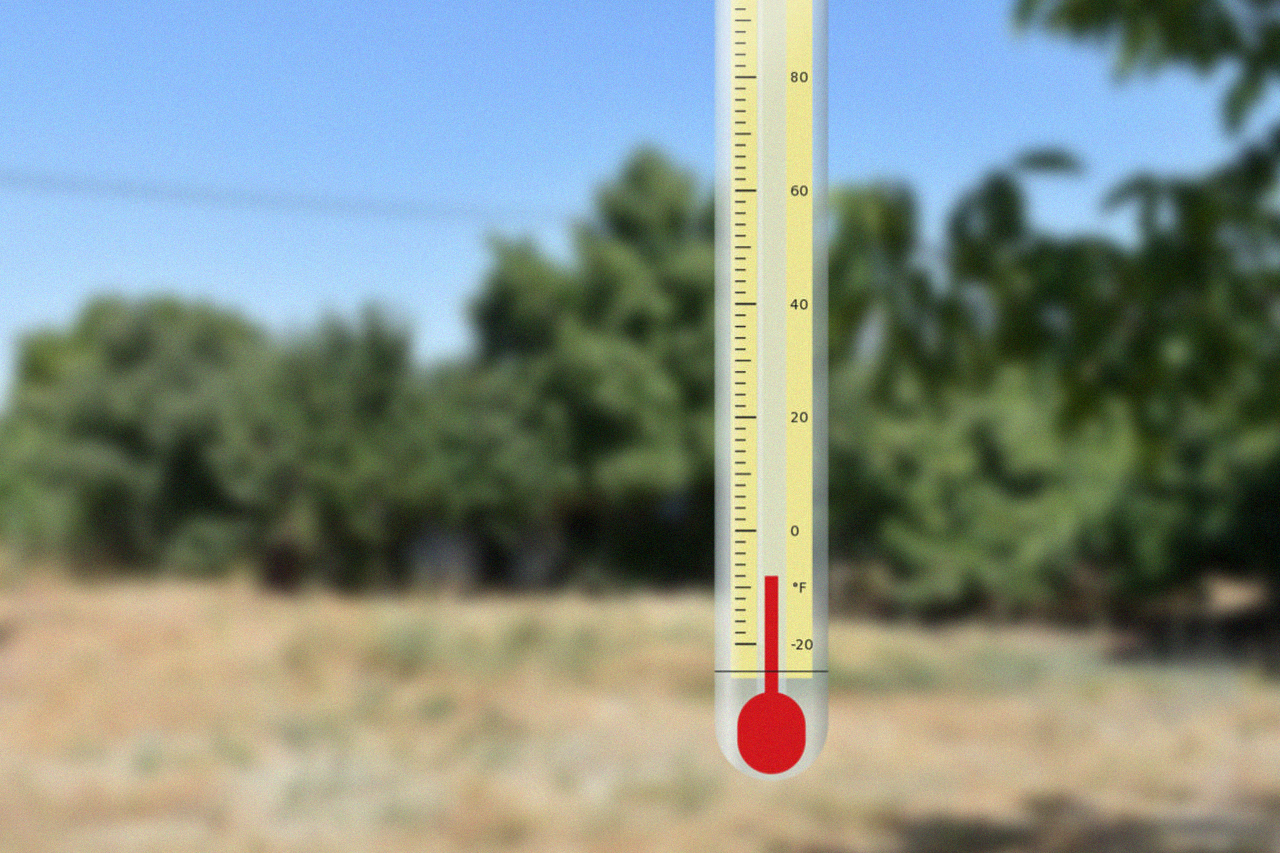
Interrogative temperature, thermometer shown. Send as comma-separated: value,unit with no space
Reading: -8,°F
